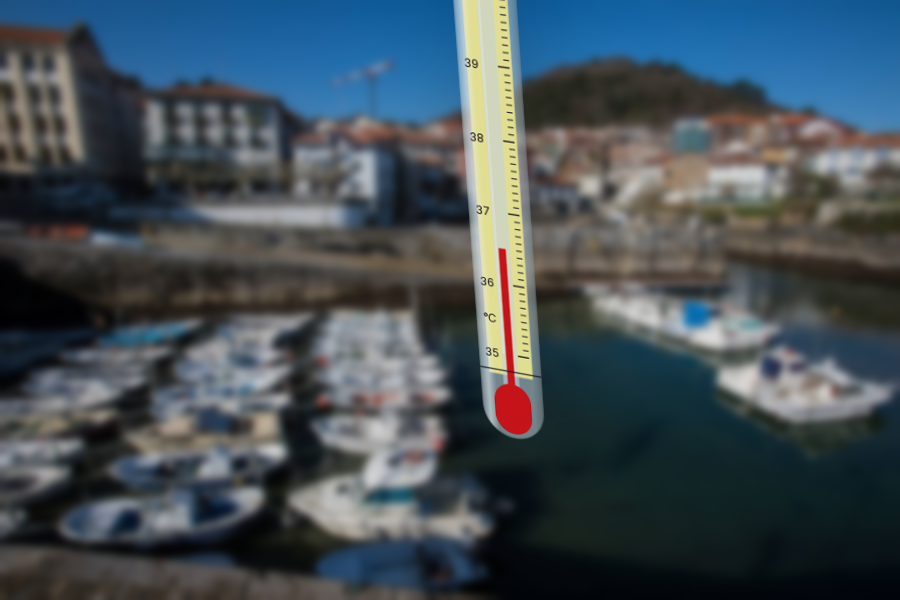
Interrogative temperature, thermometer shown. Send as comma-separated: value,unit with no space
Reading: 36.5,°C
